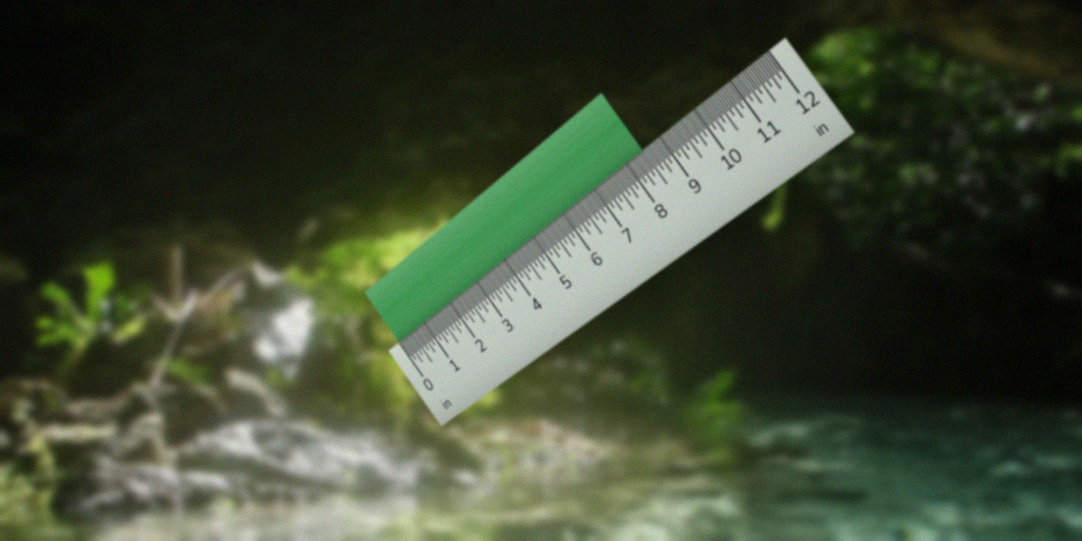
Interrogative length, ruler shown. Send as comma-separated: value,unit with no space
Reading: 8.5,in
